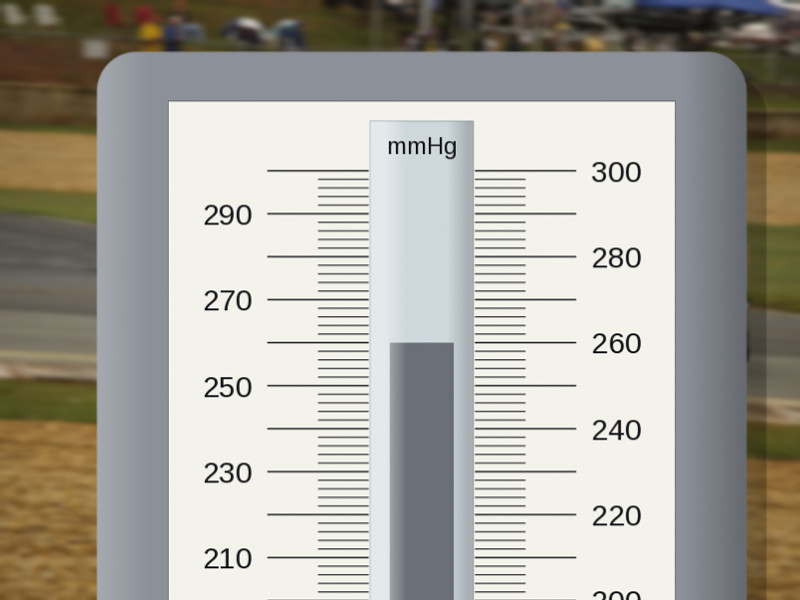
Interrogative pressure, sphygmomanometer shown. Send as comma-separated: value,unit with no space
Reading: 260,mmHg
